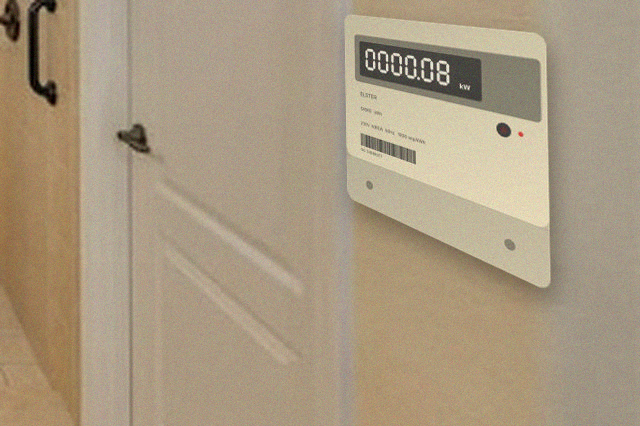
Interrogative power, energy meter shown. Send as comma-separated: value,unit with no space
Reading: 0.08,kW
